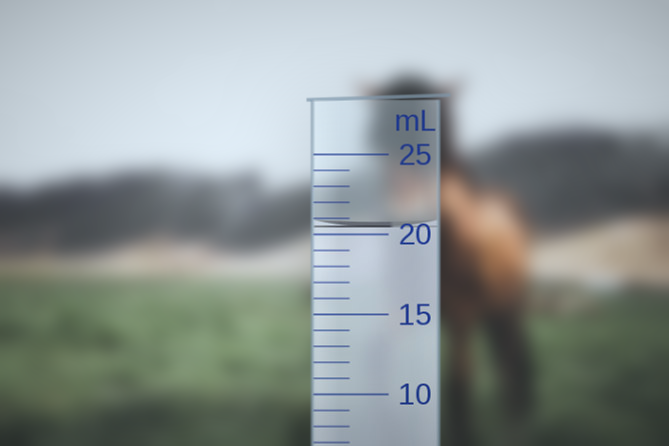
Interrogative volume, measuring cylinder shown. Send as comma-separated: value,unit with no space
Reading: 20.5,mL
